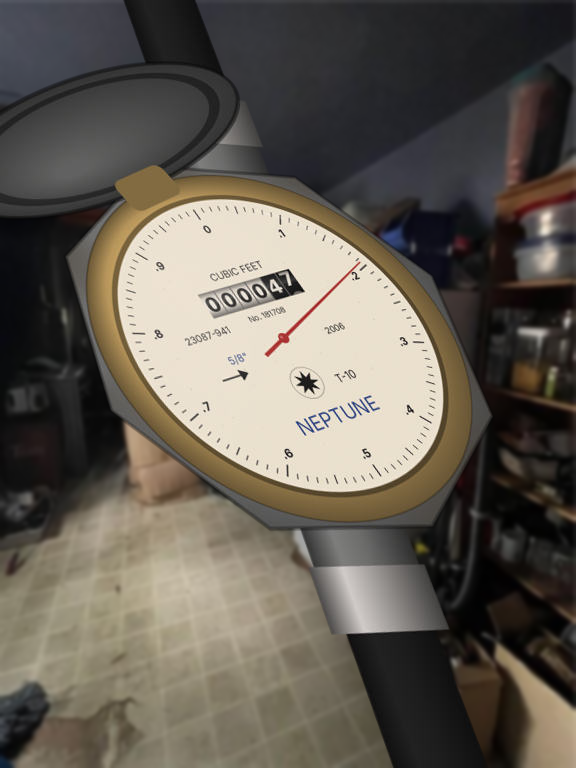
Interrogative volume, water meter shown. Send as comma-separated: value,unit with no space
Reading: 47.19,ft³
